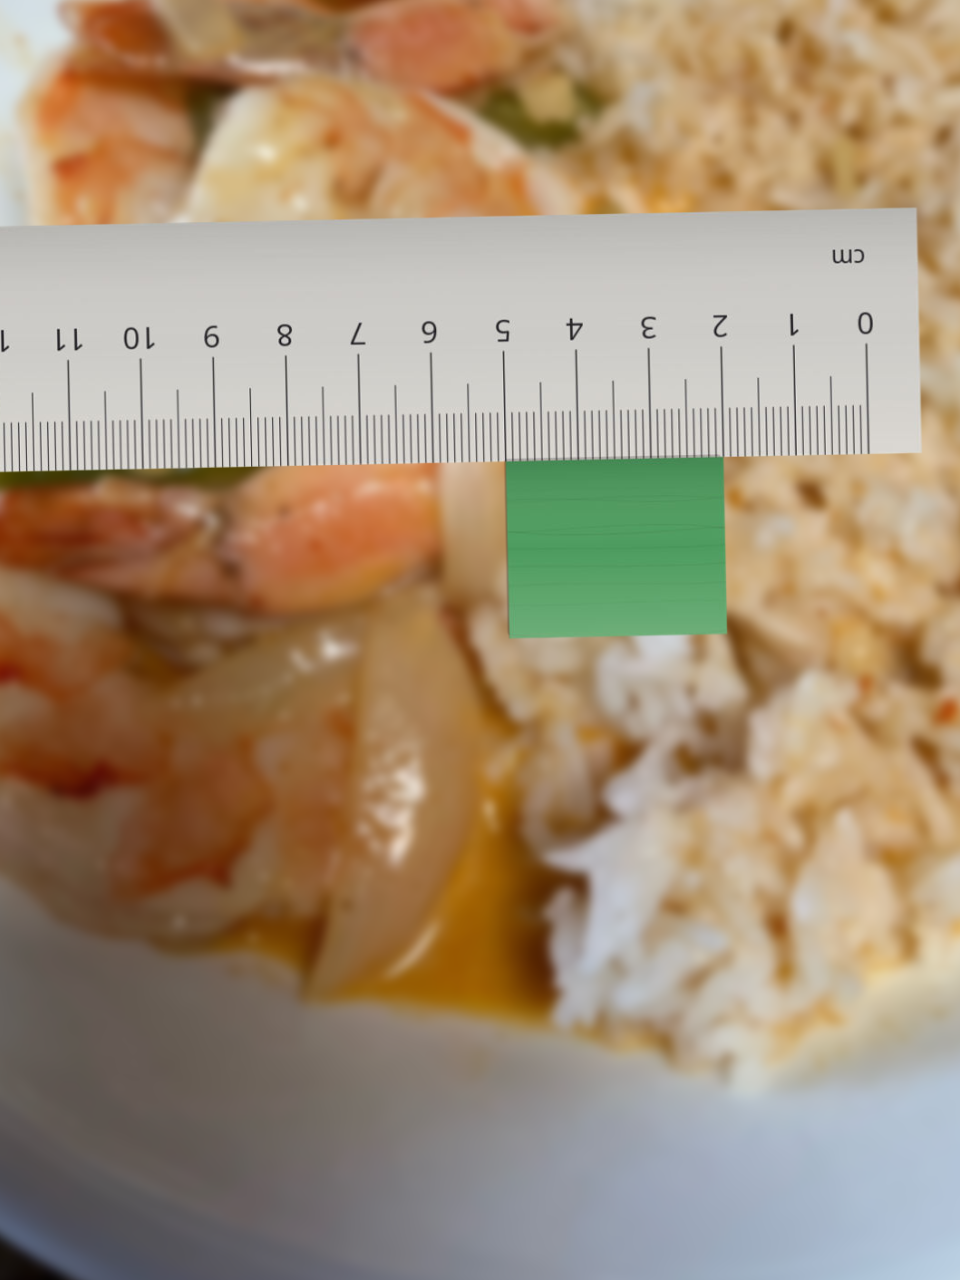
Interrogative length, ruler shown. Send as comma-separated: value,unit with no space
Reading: 3,cm
